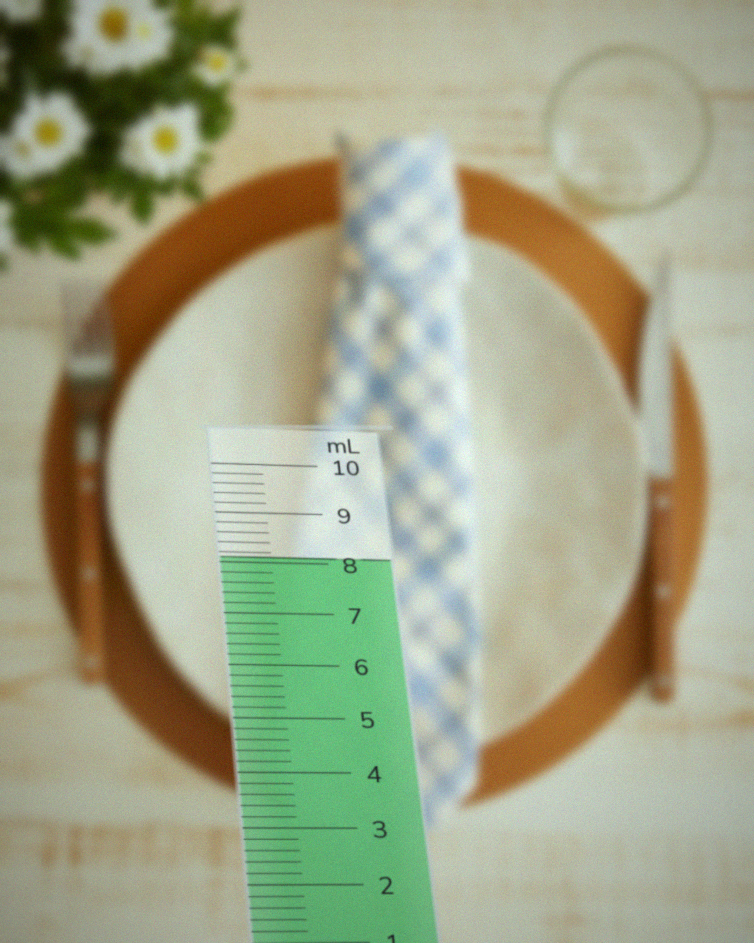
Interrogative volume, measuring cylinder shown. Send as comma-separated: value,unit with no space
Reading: 8.1,mL
